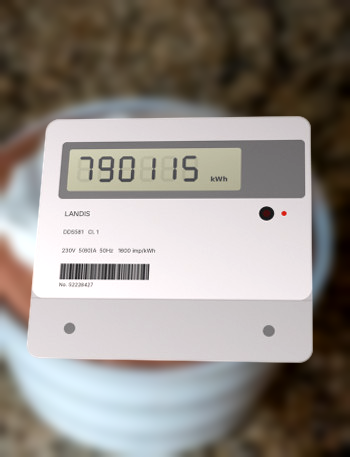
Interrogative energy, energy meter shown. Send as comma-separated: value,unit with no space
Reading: 790115,kWh
